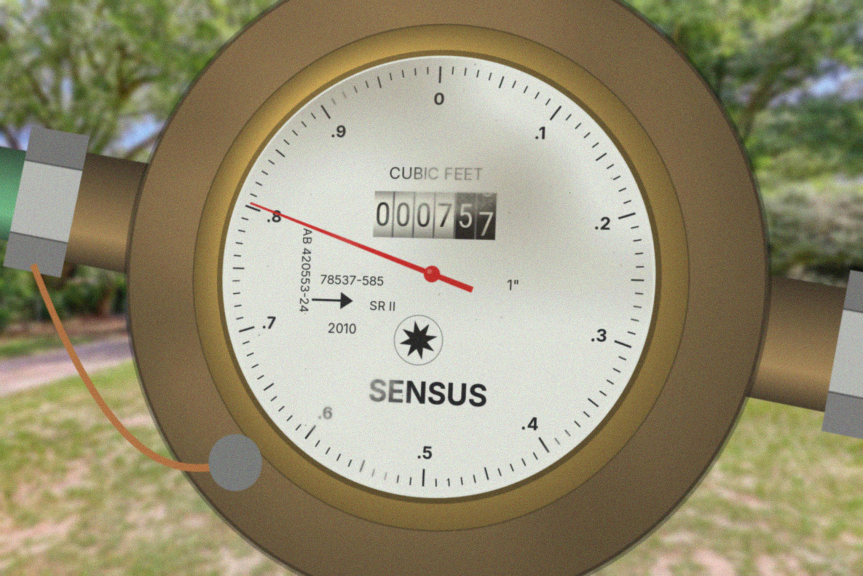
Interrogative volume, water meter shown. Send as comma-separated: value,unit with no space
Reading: 756.80,ft³
